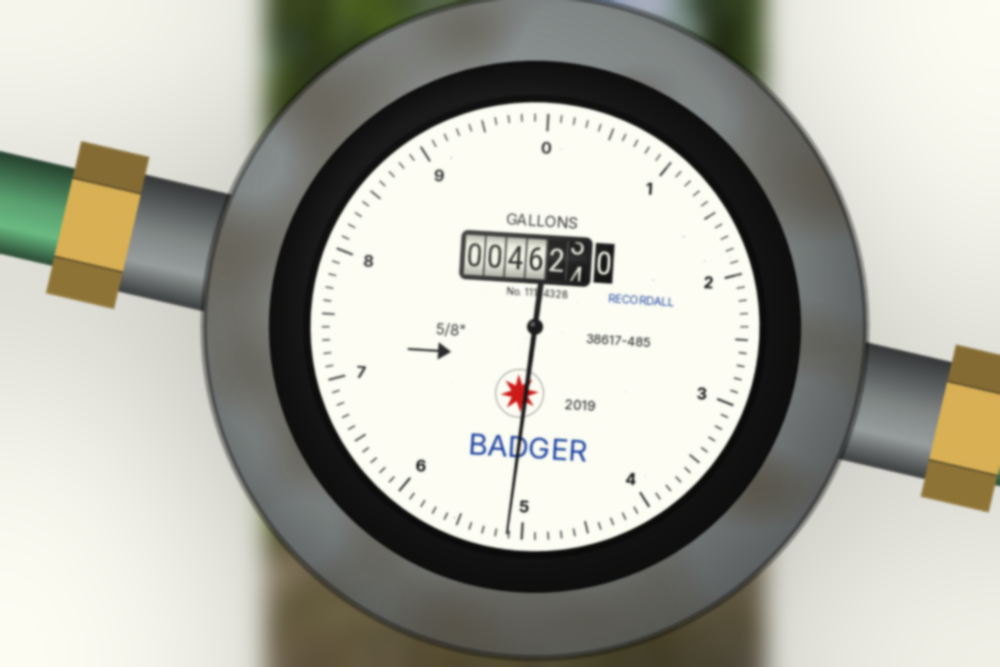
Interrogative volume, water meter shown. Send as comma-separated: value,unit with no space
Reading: 46235.1,gal
